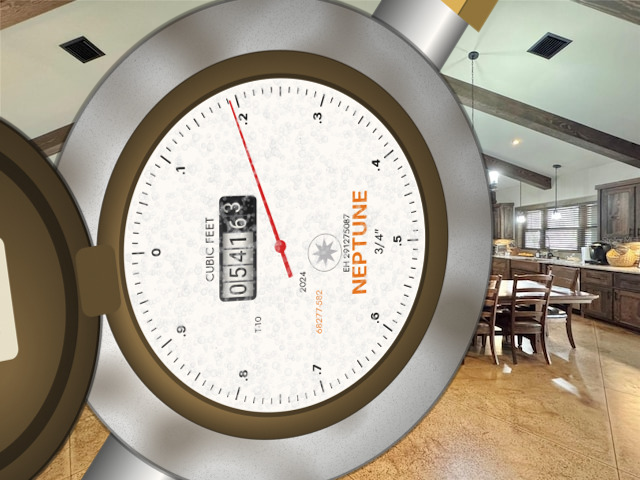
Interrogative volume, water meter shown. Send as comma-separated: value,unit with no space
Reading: 54163.19,ft³
